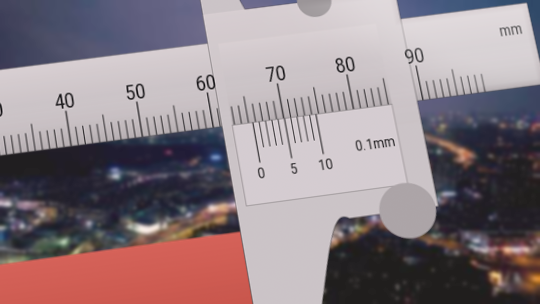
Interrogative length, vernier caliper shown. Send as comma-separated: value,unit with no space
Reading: 65.6,mm
